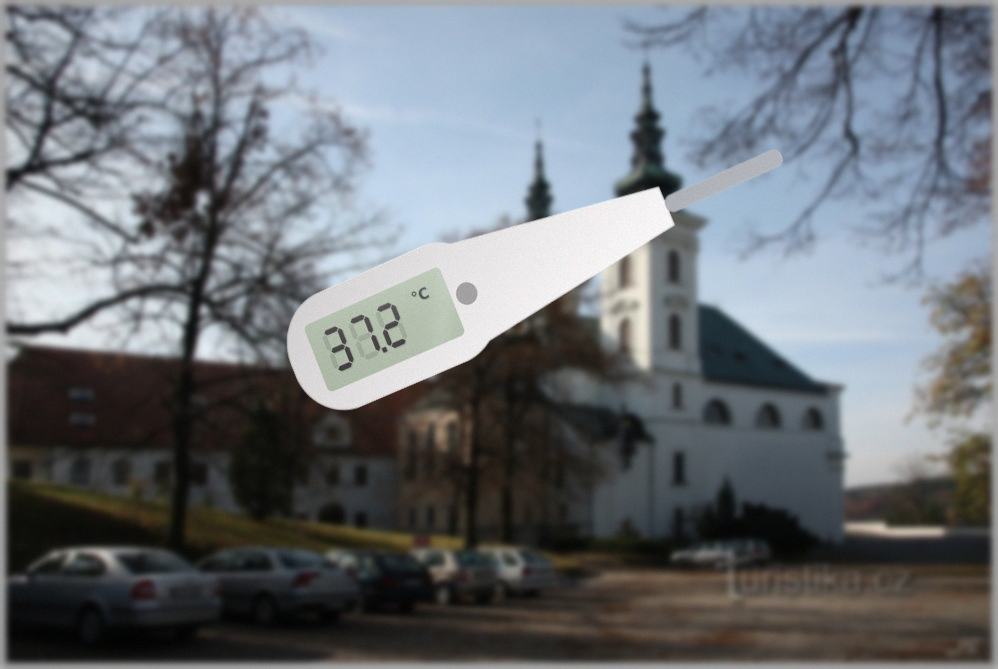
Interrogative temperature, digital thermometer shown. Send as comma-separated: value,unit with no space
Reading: 37.2,°C
